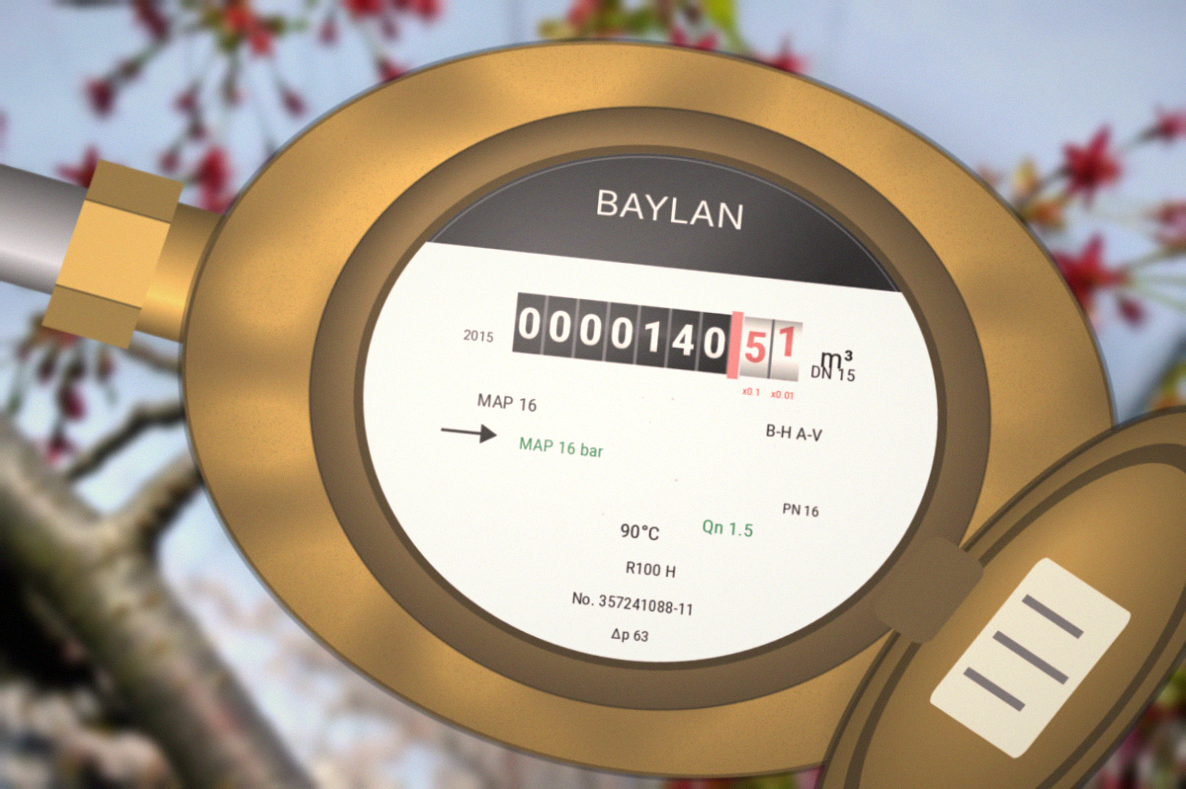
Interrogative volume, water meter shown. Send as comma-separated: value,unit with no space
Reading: 140.51,m³
